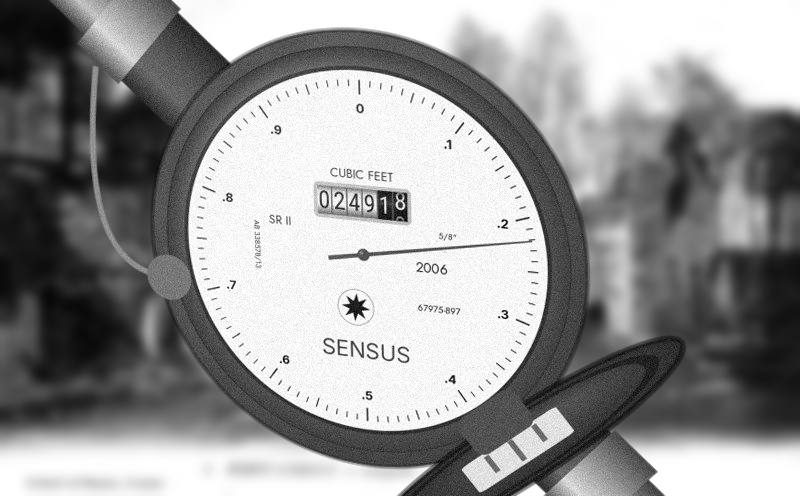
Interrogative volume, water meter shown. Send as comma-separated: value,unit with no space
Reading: 24918.22,ft³
